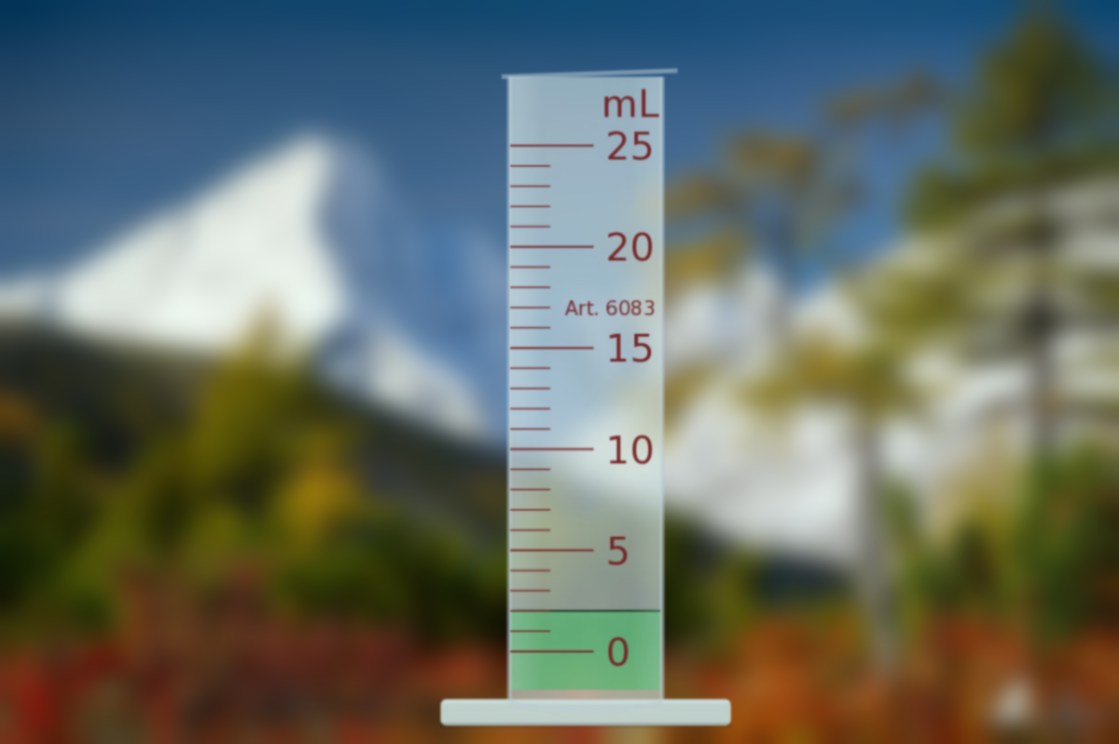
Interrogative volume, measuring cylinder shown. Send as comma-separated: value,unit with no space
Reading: 2,mL
